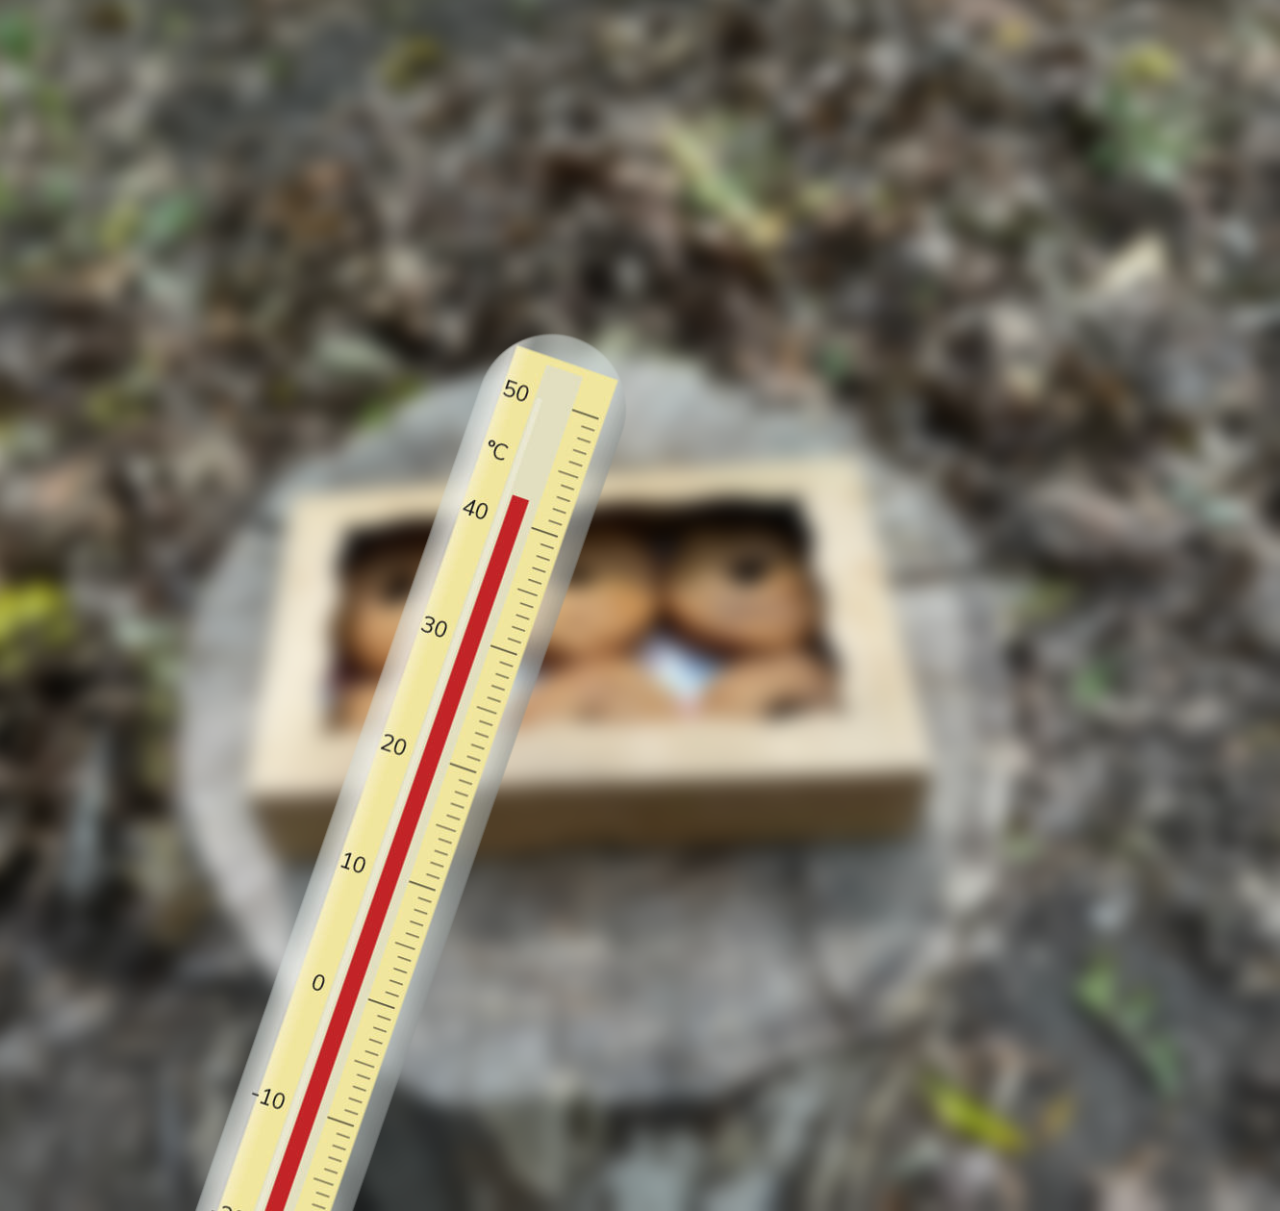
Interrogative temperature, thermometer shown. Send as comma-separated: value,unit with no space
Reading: 42,°C
